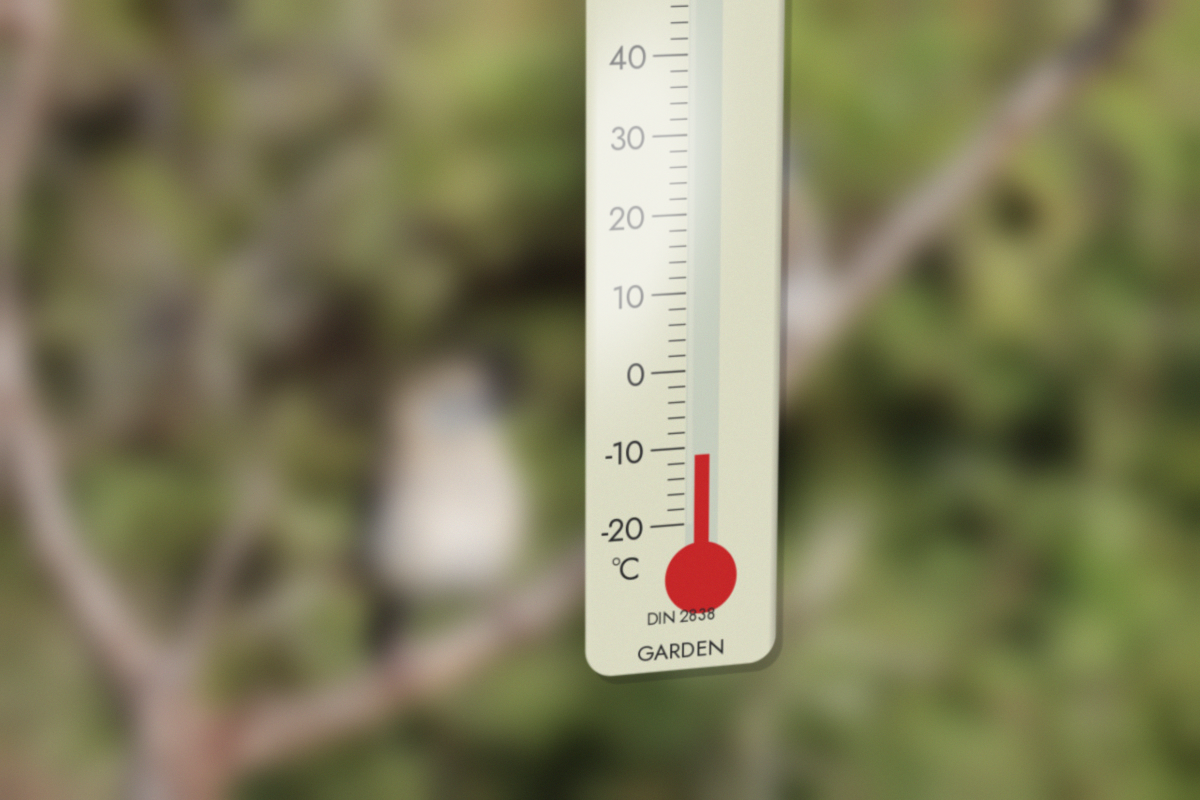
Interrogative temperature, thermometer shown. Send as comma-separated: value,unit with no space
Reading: -11,°C
